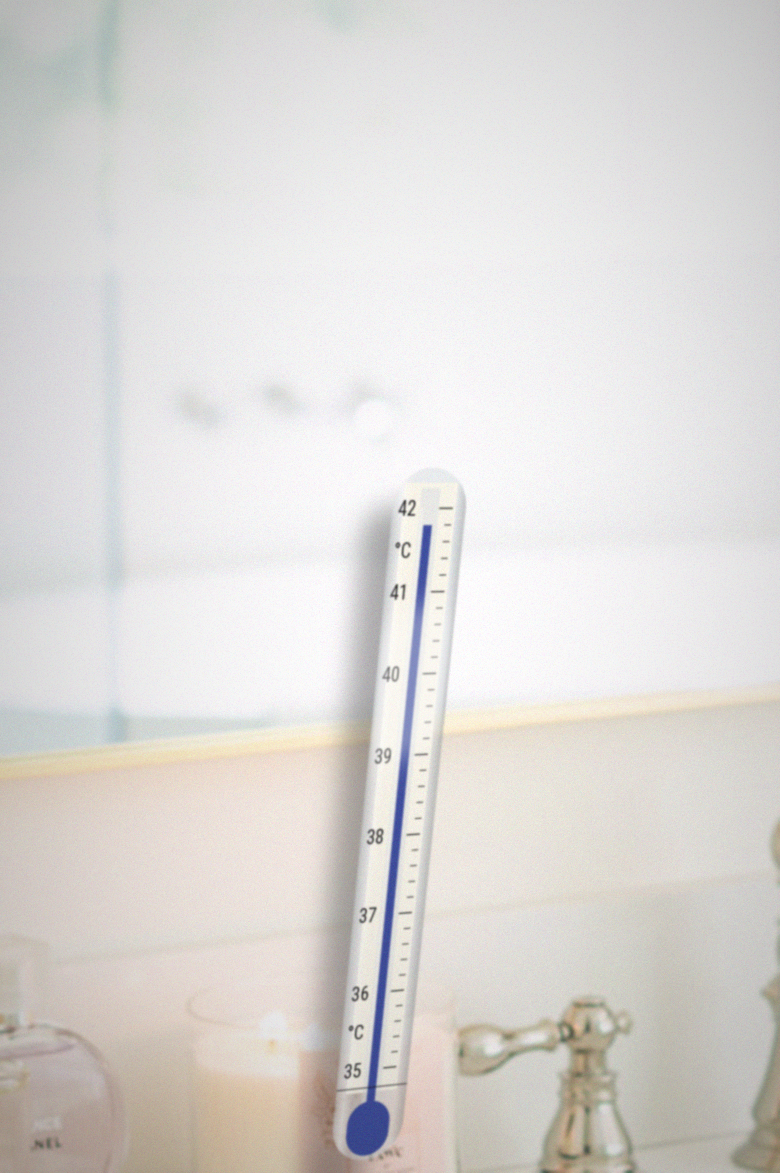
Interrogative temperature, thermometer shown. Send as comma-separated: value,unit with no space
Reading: 41.8,°C
